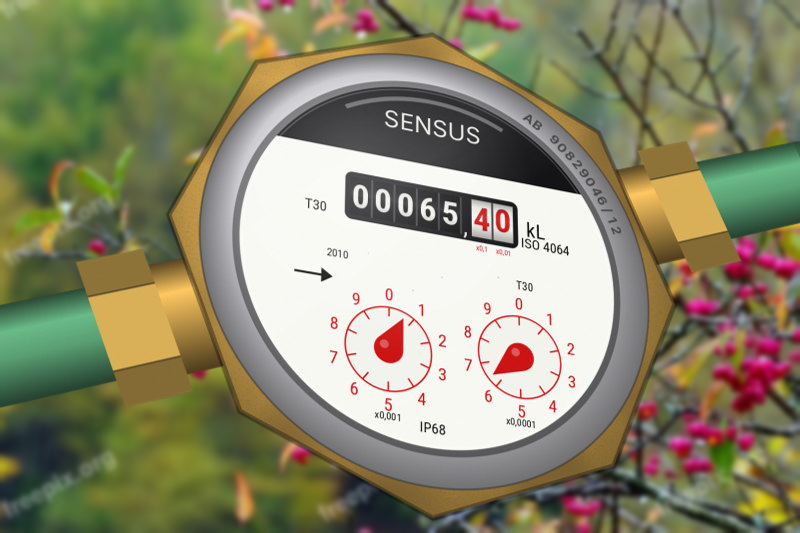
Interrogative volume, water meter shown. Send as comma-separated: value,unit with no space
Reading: 65.4006,kL
